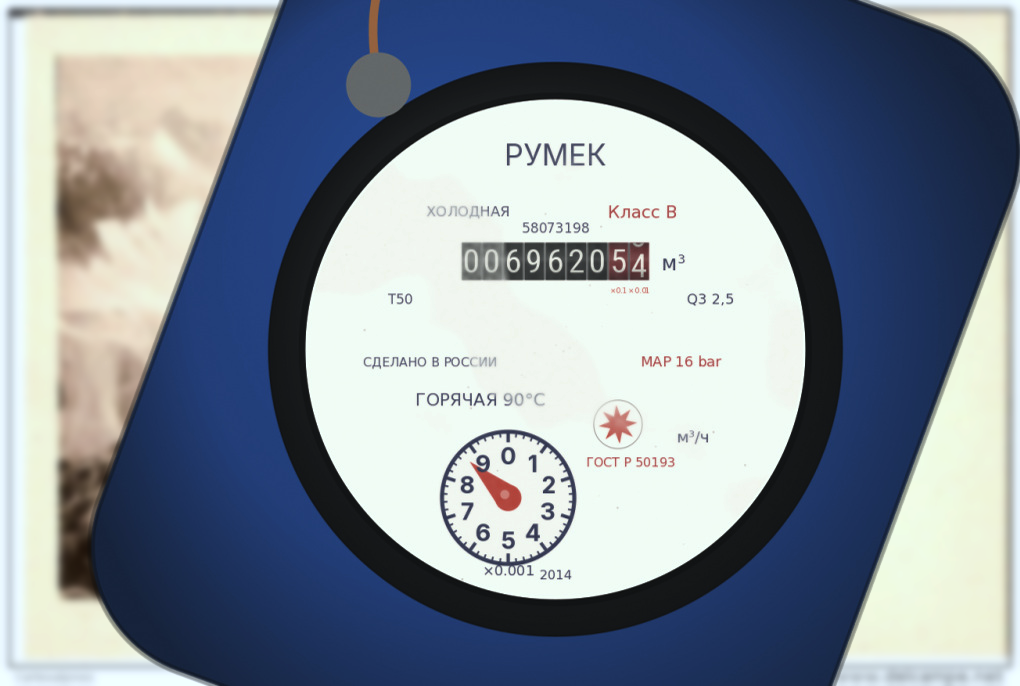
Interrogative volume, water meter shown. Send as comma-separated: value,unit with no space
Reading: 69620.538,m³
